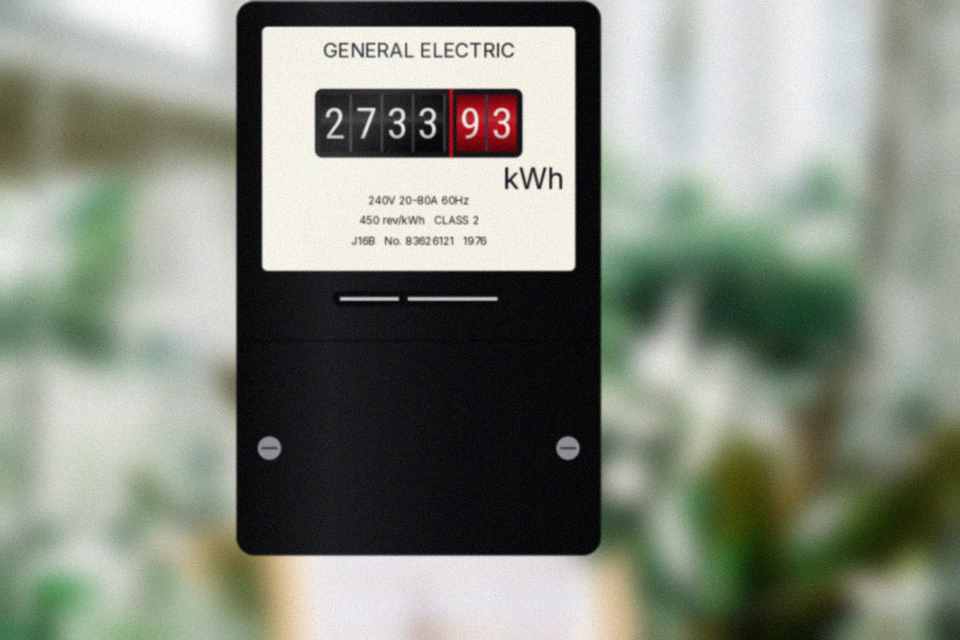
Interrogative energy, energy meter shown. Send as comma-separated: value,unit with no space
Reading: 2733.93,kWh
